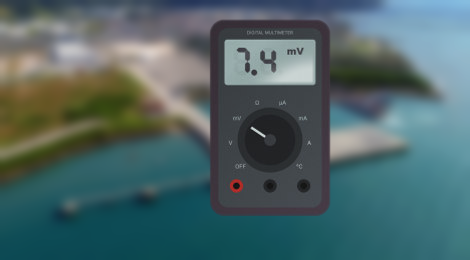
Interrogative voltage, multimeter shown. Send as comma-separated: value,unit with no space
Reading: 7.4,mV
